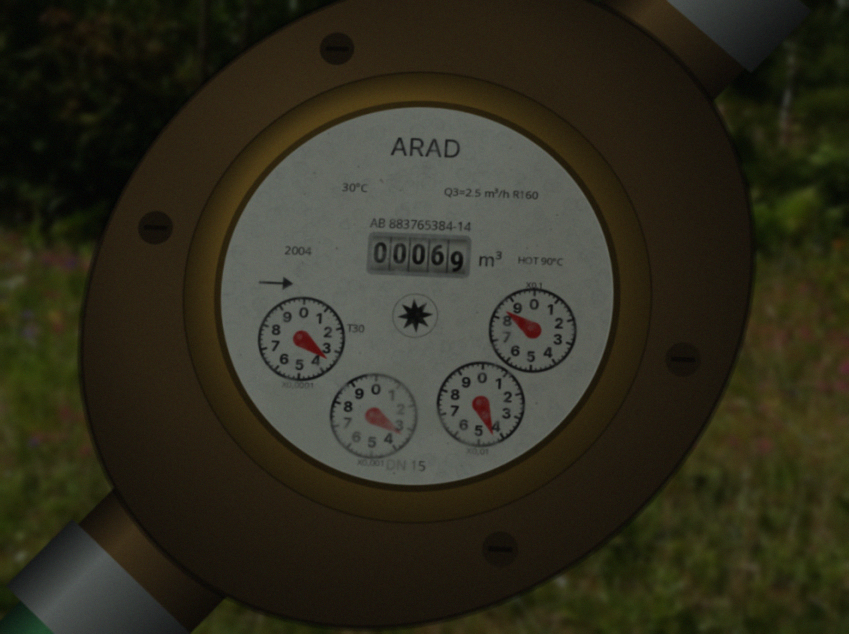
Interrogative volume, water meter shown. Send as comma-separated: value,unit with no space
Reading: 68.8433,m³
